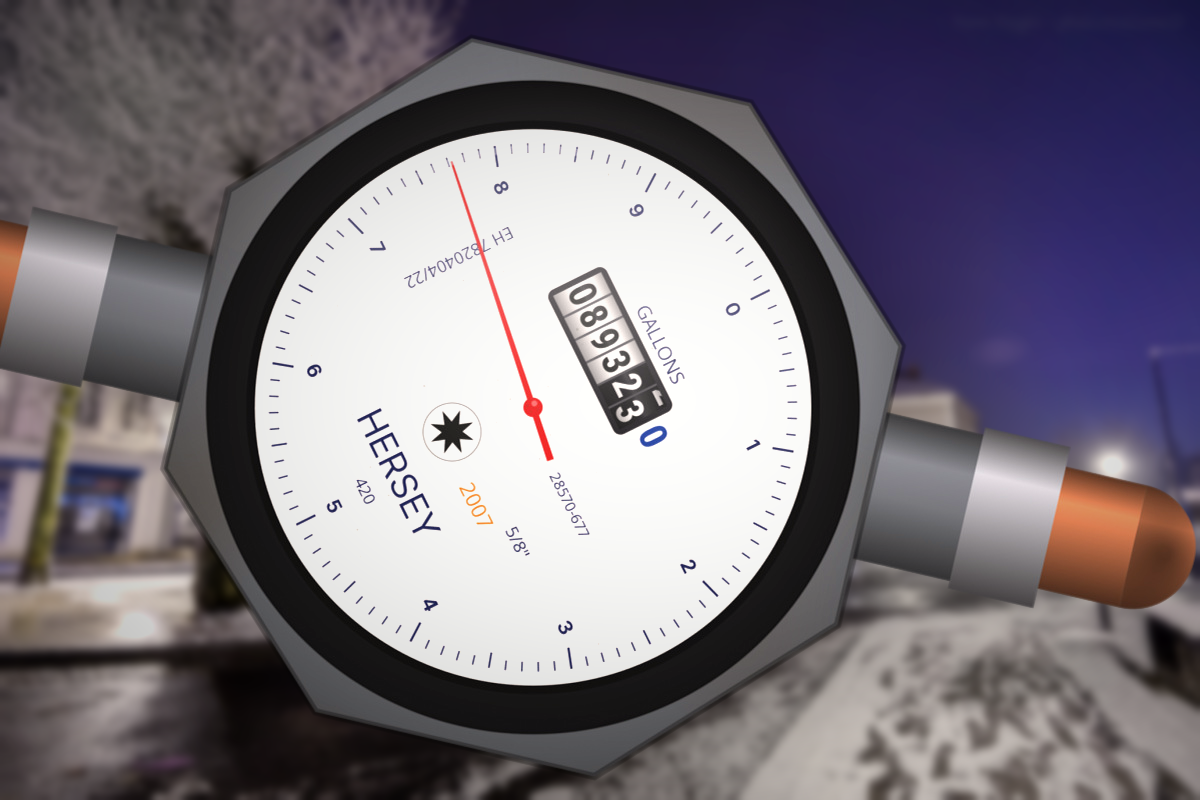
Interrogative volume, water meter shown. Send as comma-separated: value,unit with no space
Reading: 893227.7,gal
